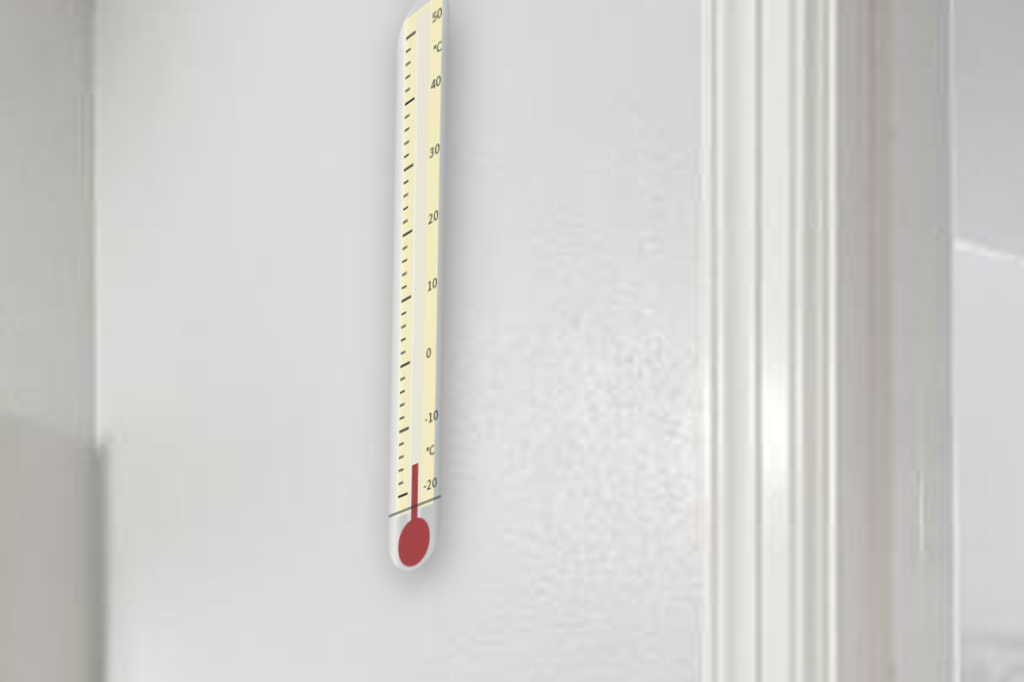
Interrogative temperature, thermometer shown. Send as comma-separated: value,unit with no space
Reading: -16,°C
